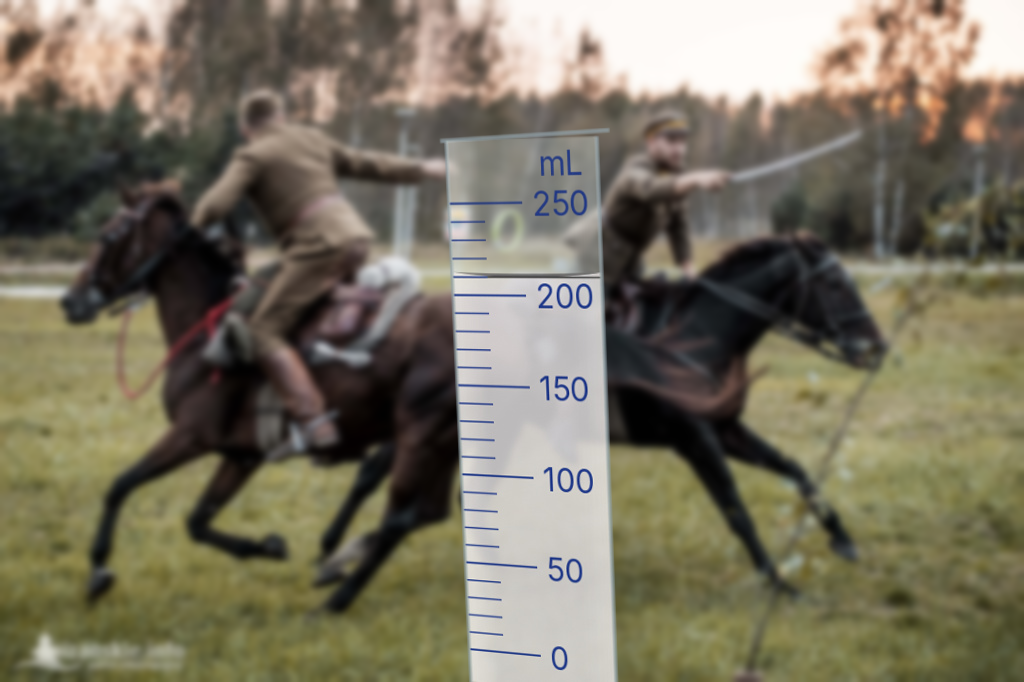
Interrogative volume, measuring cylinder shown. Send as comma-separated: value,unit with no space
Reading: 210,mL
